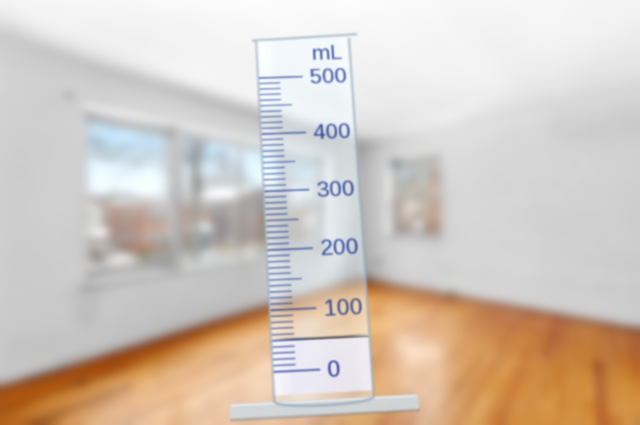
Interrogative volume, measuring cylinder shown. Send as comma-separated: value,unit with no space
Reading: 50,mL
